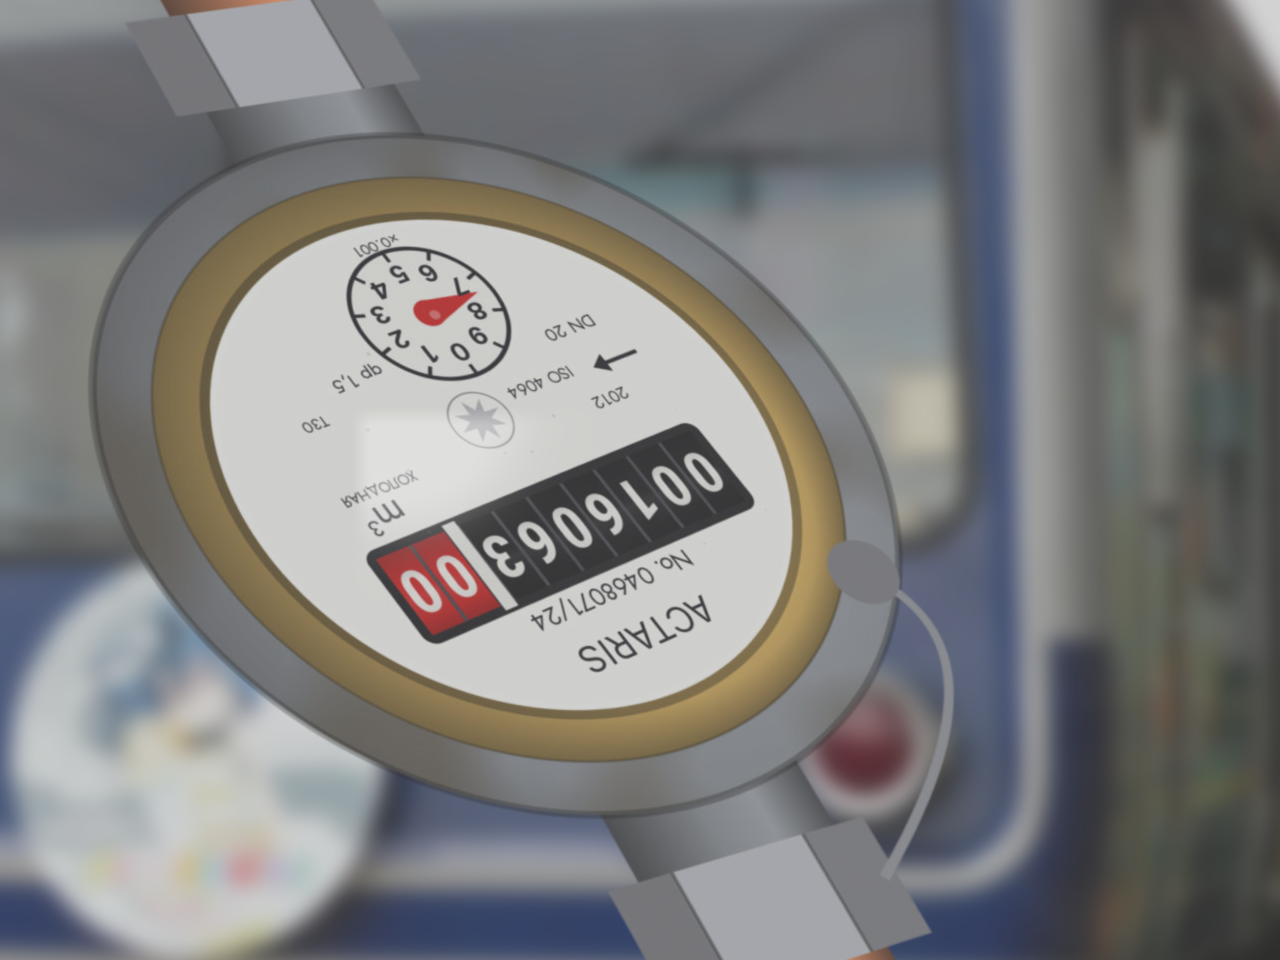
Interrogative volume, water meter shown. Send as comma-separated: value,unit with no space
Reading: 16063.007,m³
